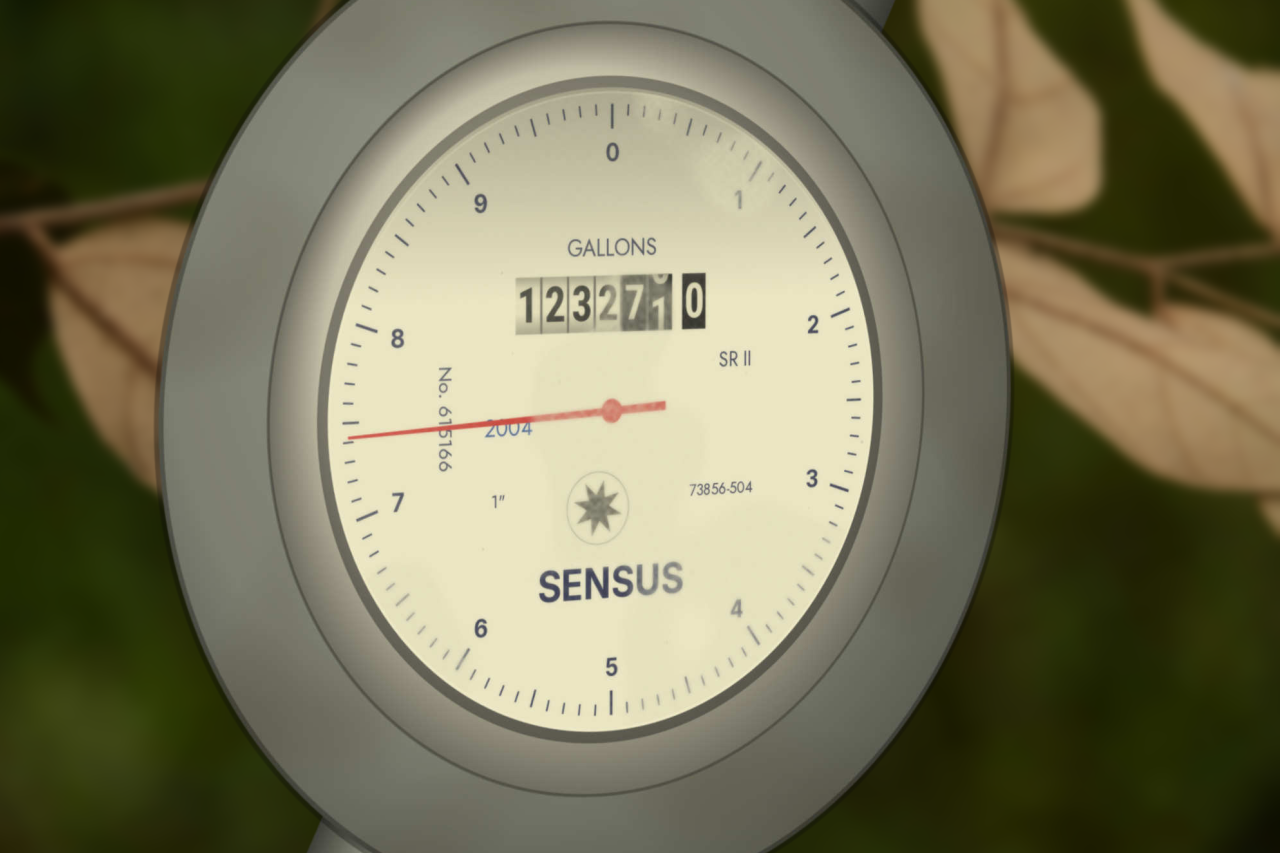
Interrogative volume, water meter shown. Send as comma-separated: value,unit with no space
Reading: 1232707.4,gal
